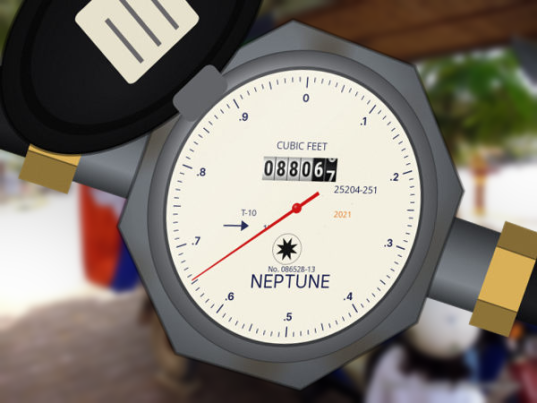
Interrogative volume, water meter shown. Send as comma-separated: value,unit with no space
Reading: 88066.65,ft³
